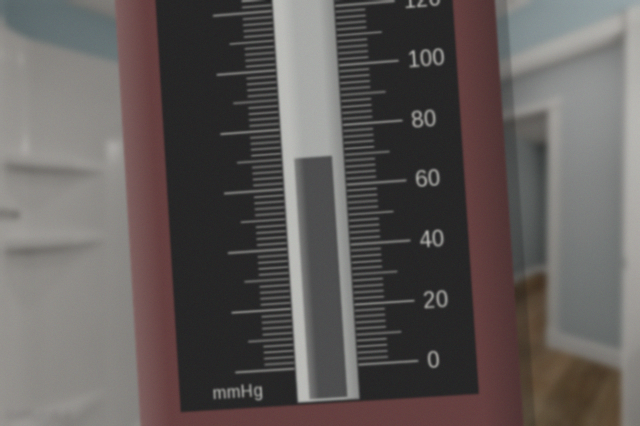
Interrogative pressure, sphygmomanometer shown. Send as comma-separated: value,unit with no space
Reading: 70,mmHg
